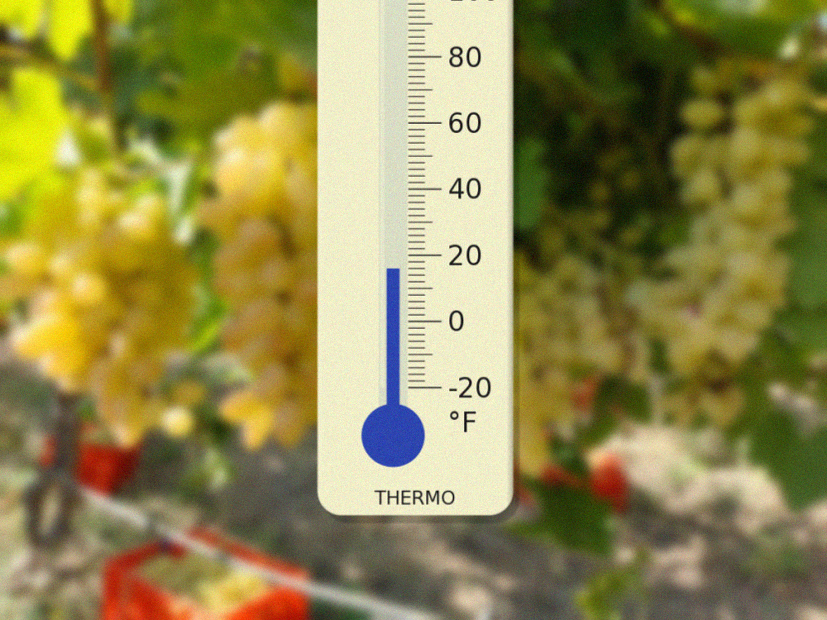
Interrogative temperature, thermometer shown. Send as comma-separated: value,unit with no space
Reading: 16,°F
